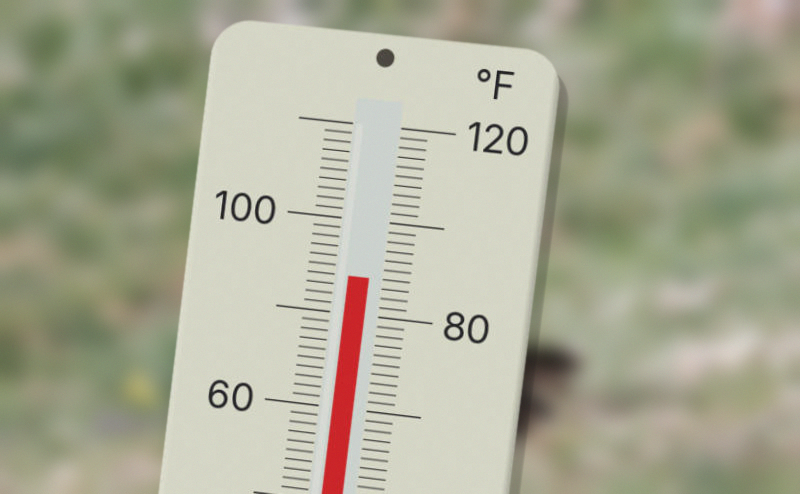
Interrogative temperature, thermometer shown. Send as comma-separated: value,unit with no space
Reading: 88,°F
